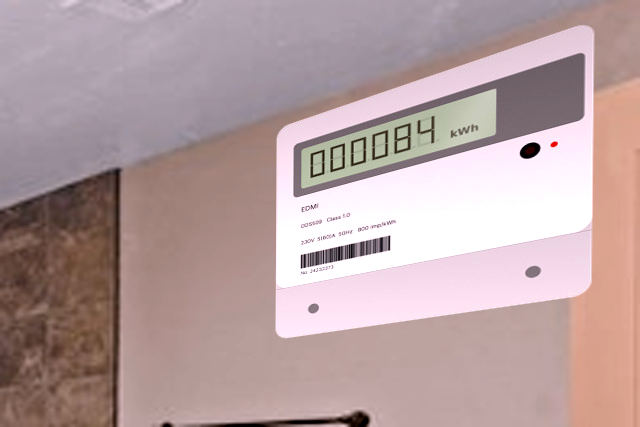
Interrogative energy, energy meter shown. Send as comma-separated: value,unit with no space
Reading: 84,kWh
